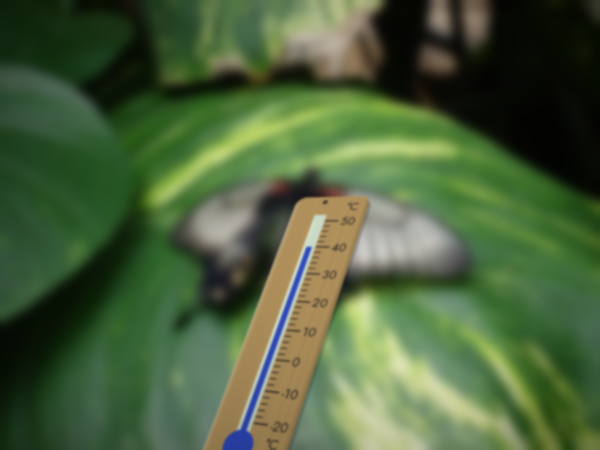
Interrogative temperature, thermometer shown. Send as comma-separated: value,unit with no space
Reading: 40,°C
